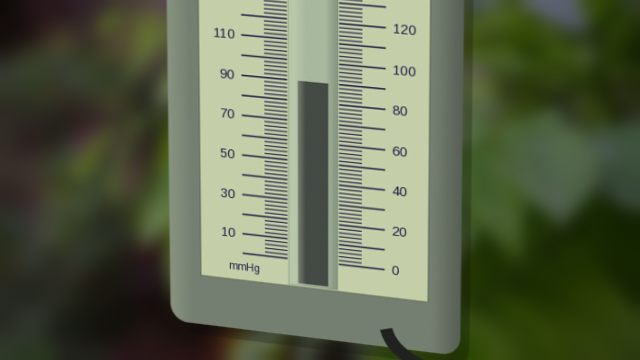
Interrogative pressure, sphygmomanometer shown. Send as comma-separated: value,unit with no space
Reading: 90,mmHg
